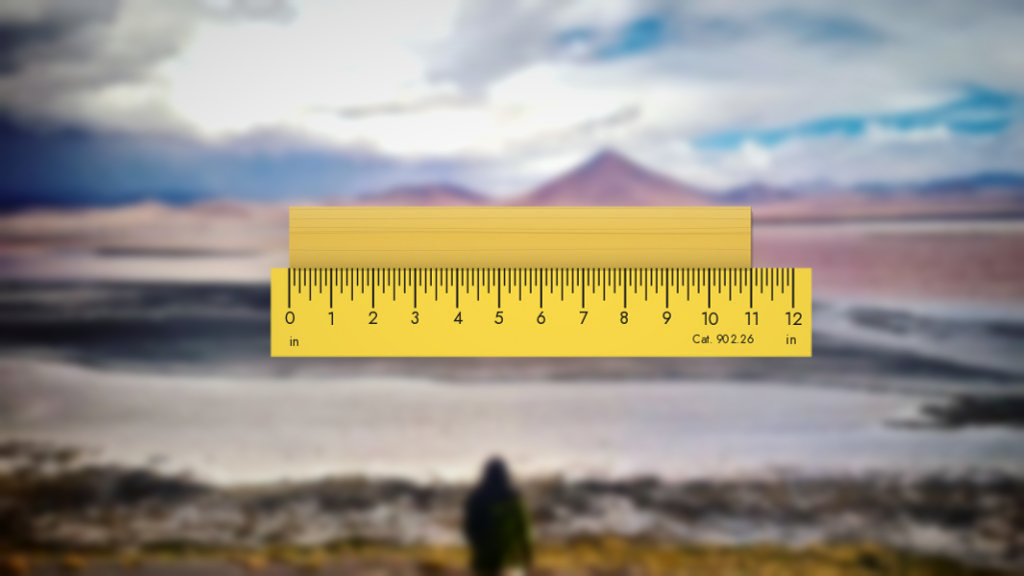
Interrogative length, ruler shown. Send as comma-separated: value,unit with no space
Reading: 11,in
